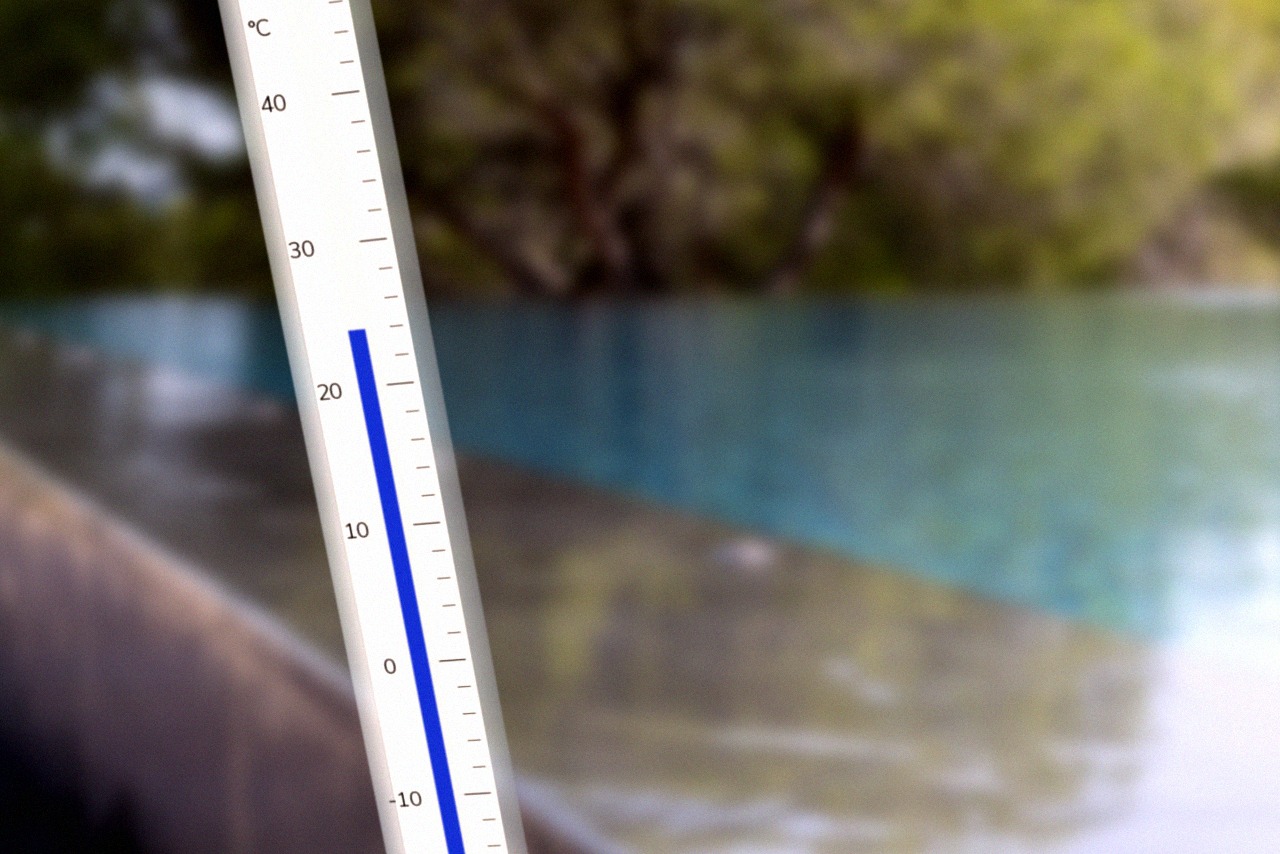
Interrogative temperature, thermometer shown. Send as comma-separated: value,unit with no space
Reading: 24,°C
